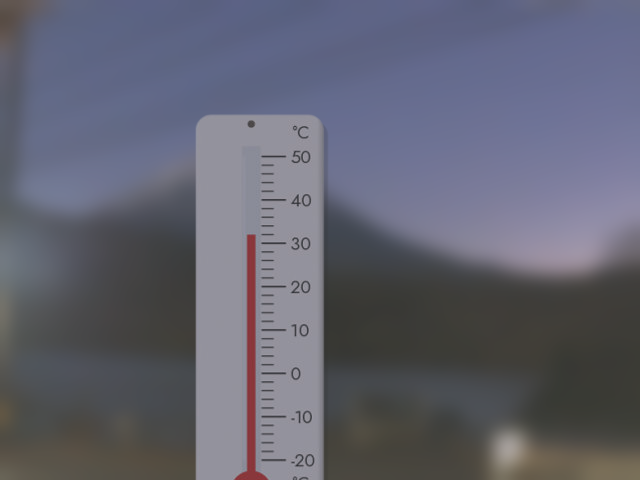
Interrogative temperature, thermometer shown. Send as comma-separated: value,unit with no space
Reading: 32,°C
